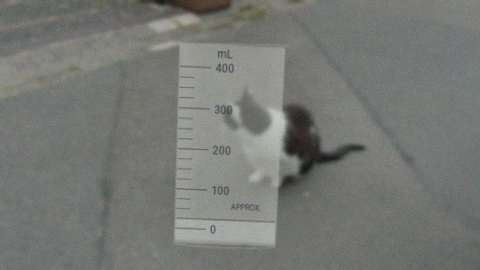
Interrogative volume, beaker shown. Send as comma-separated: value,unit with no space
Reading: 25,mL
